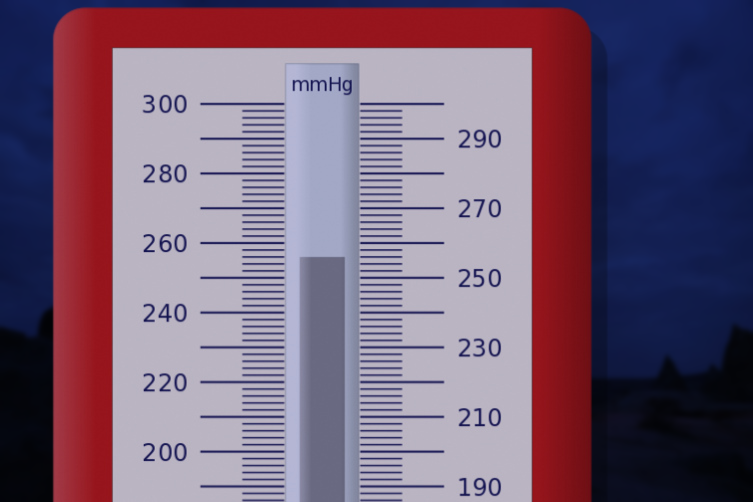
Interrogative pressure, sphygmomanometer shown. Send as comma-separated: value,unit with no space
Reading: 256,mmHg
